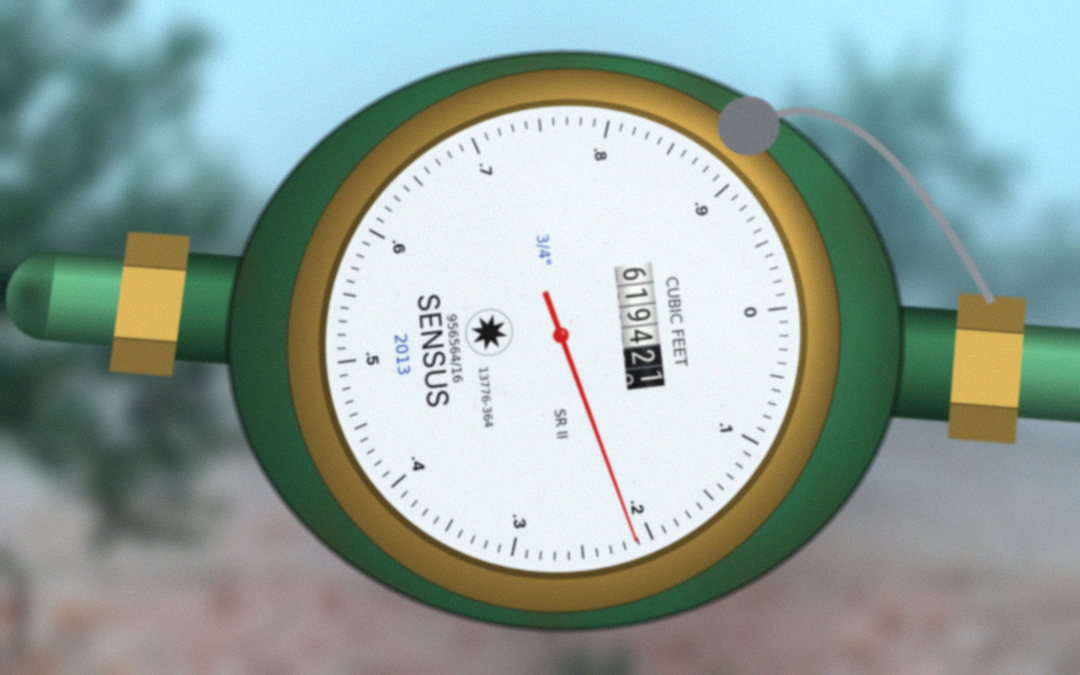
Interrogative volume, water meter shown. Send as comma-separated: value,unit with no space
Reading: 619421.21,ft³
